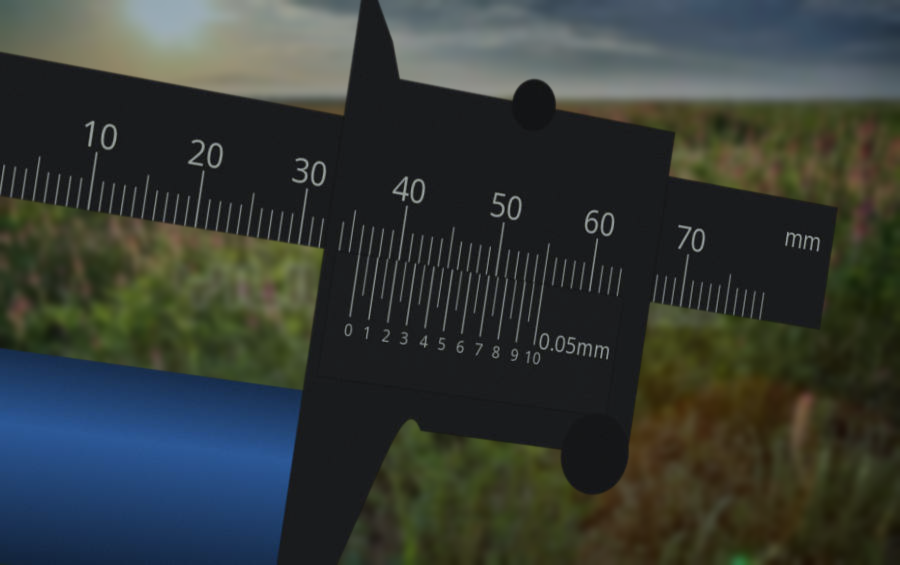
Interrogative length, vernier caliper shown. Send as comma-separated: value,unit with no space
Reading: 36.0,mm
